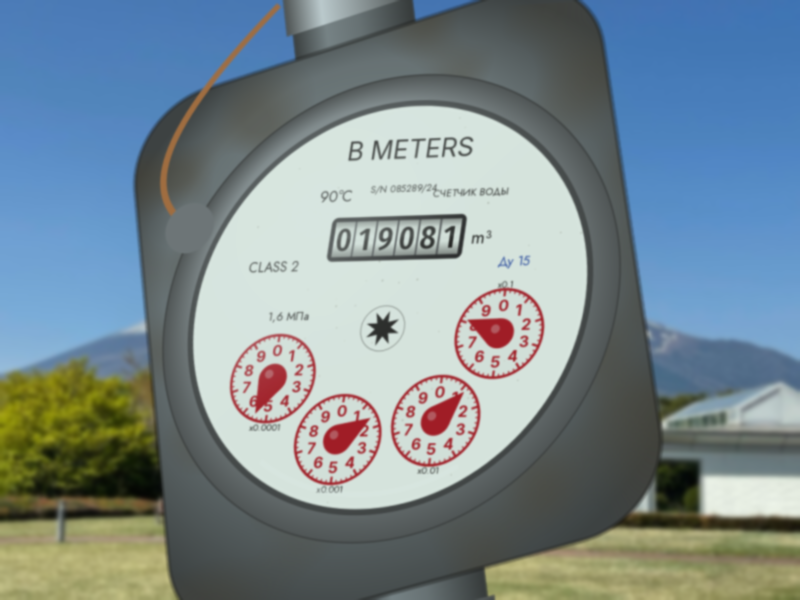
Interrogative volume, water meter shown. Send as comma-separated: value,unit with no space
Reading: 19081.8115,m³
